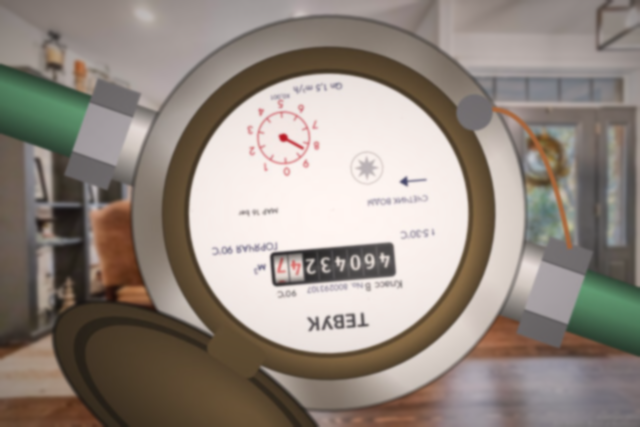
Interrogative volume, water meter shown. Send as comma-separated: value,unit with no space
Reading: 460432.468,m³
